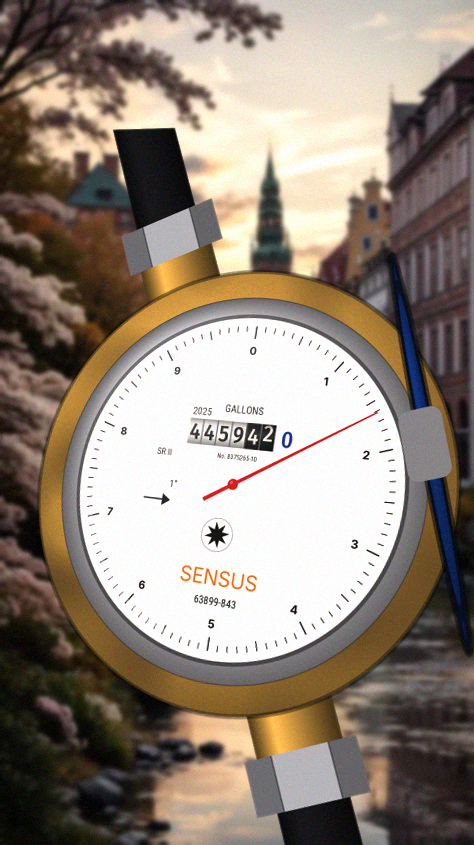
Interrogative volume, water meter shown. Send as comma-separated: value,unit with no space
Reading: 4459421.6,gal
